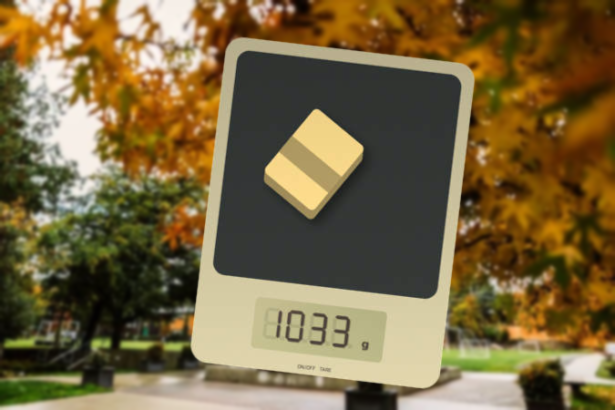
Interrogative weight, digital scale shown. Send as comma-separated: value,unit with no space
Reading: 1033,g
